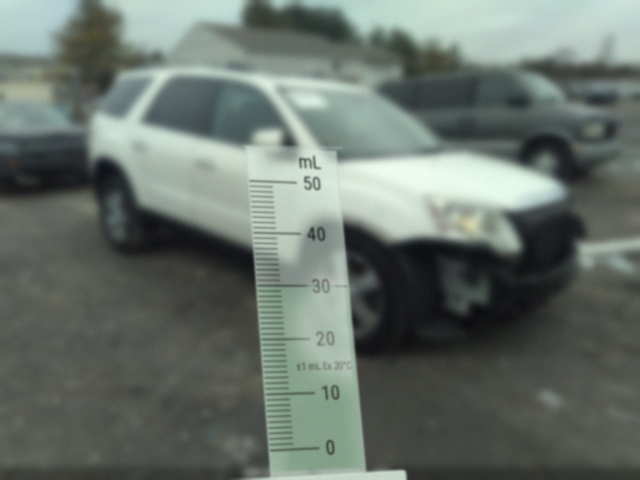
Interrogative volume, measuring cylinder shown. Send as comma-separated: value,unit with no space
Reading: 30,mL
